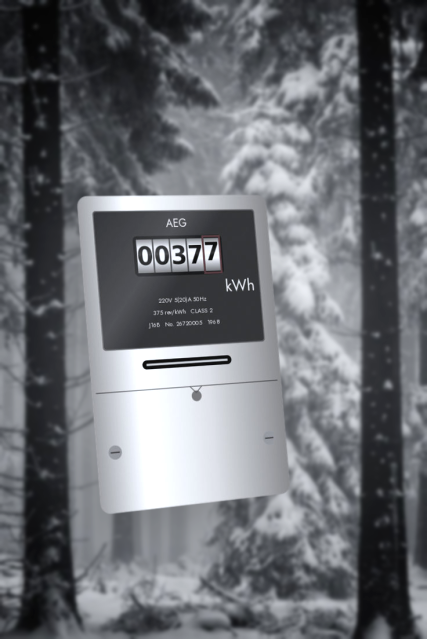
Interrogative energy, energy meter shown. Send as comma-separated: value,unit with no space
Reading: 37.7,kWh
